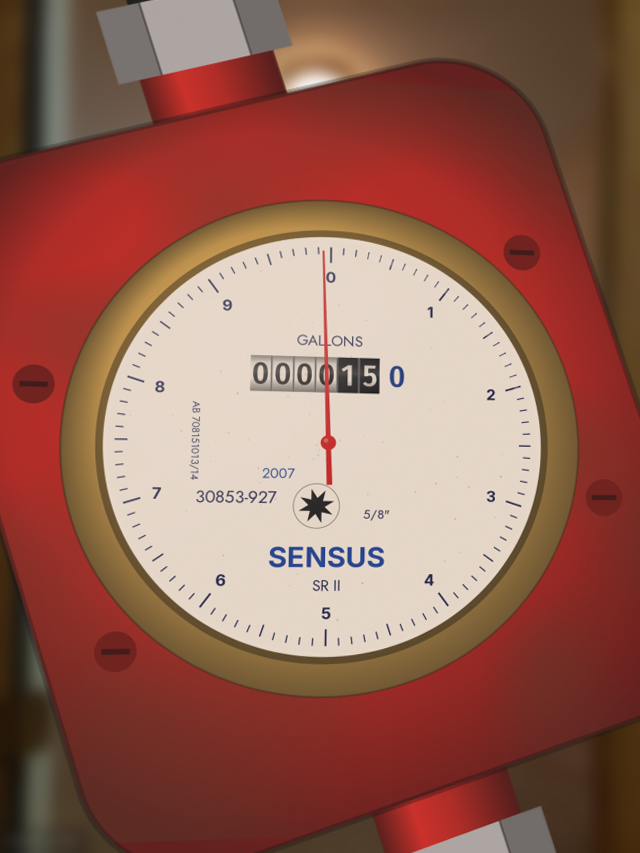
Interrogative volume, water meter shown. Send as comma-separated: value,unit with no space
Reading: 149.9,gal
